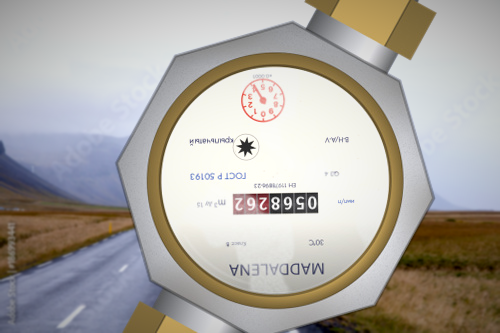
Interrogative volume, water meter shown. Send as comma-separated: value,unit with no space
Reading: 568.2624,m³
